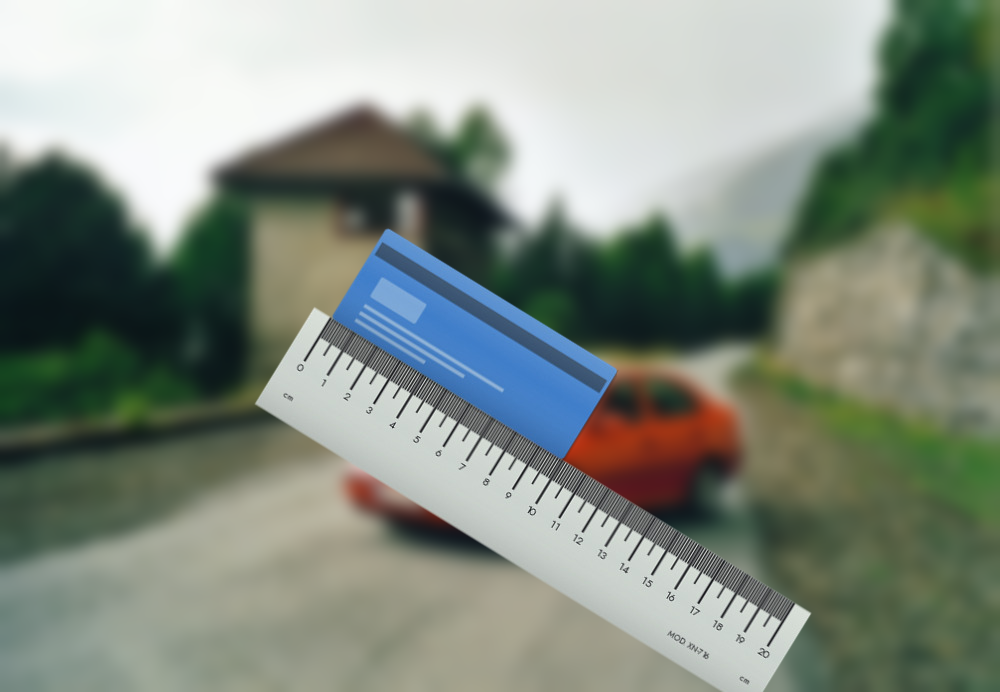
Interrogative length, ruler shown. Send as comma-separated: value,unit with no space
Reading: 10,cm
